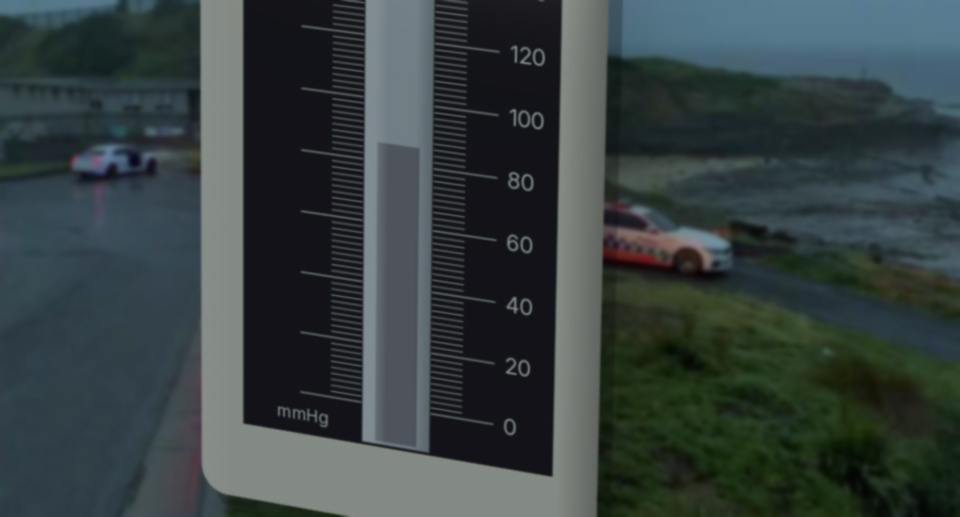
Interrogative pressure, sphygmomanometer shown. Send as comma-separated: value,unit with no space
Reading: 86,mmHg
